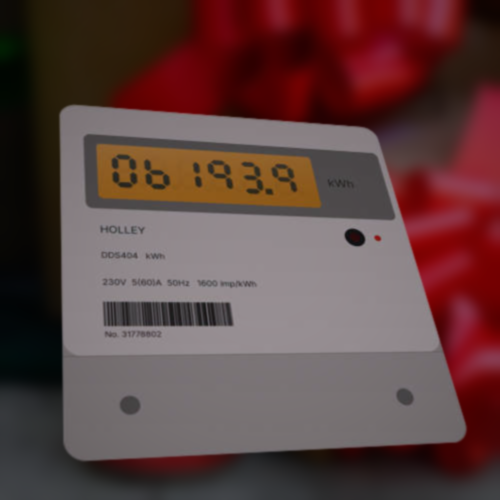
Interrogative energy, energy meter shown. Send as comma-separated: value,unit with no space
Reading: 6193.9,kWh
